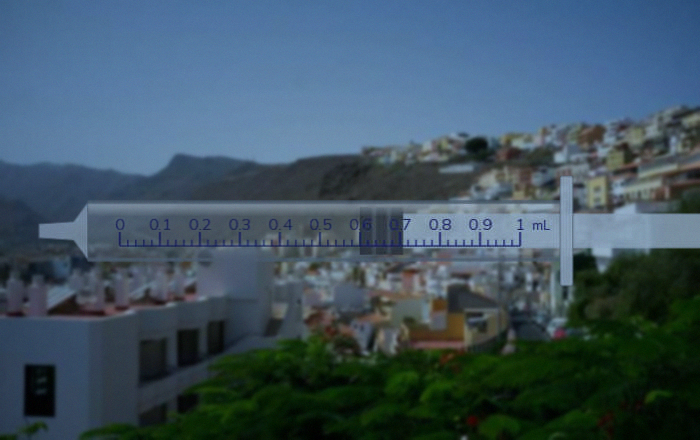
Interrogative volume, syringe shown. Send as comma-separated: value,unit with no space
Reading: 0.6,mL
